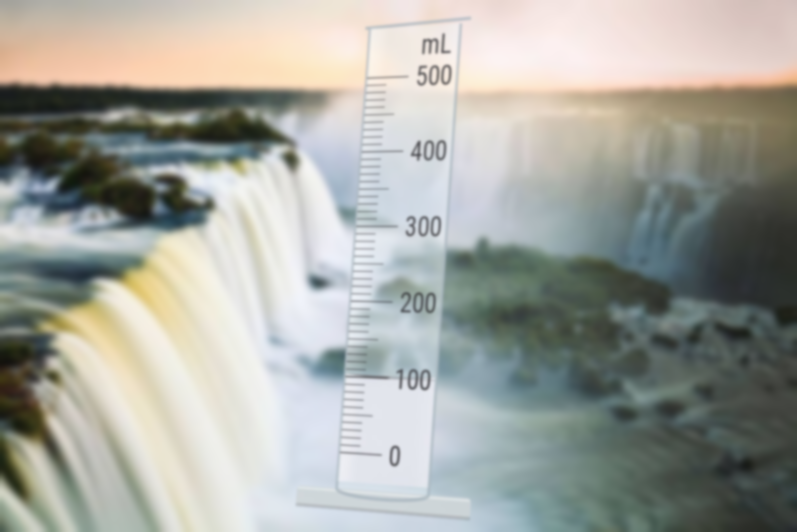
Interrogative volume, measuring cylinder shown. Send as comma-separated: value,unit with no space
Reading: 100,mL
